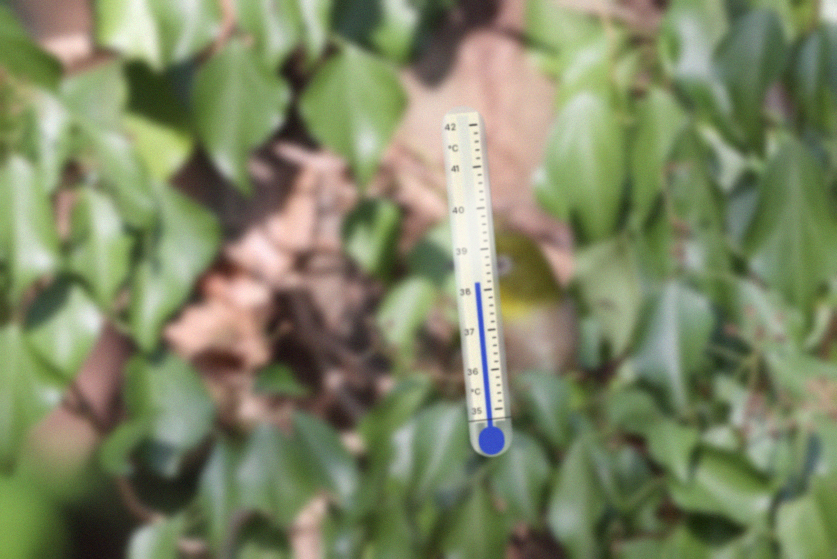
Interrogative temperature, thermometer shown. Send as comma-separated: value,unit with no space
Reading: 38.2,°C
